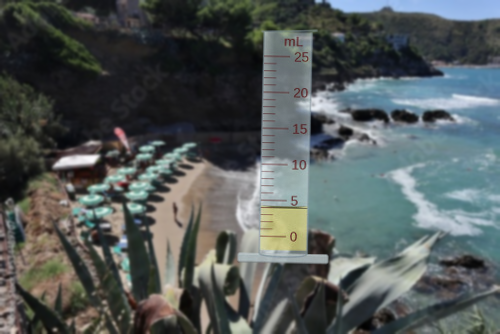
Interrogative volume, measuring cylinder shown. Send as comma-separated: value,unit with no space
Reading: 4,mL
